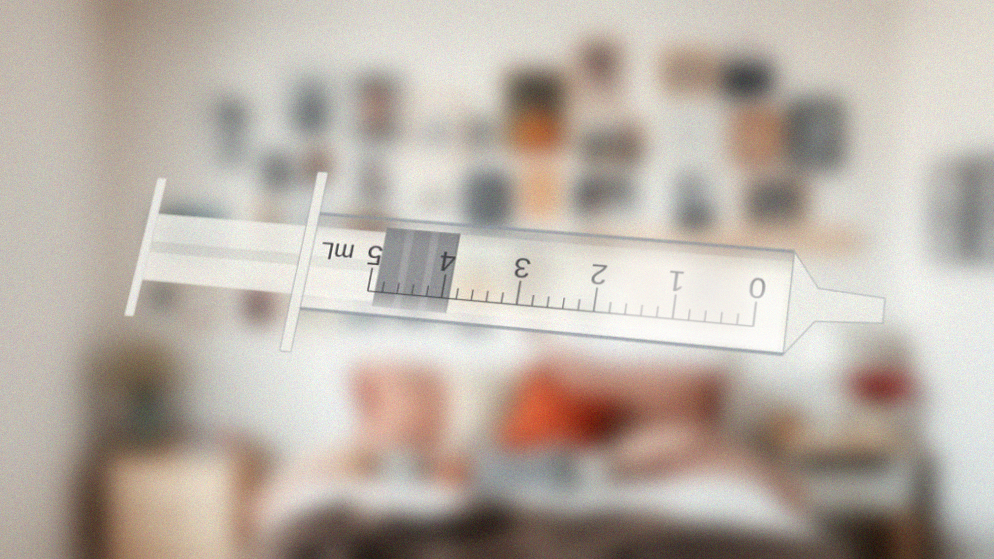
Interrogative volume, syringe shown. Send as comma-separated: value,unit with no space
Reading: 3.9,mL
